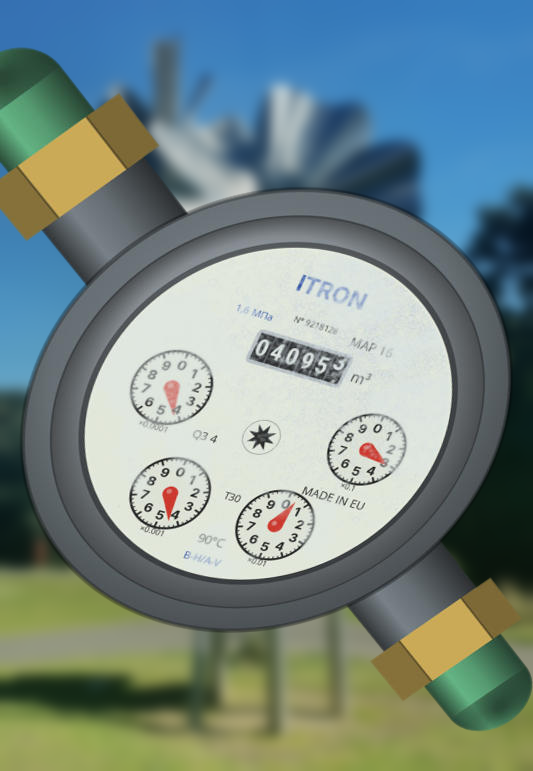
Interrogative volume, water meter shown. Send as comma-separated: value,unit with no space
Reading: 40953.3044,m³
